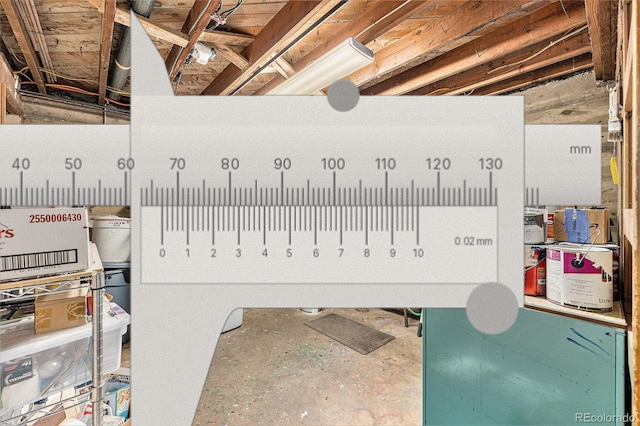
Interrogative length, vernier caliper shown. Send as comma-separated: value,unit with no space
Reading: 67.0,mm
